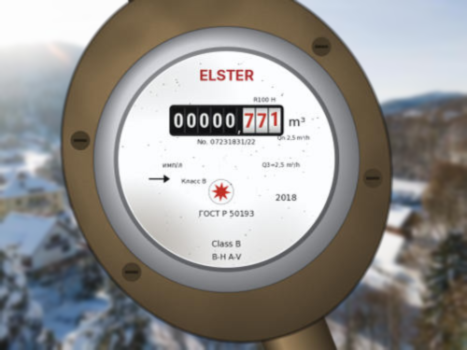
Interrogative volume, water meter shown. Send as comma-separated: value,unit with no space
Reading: 0.771,m³
